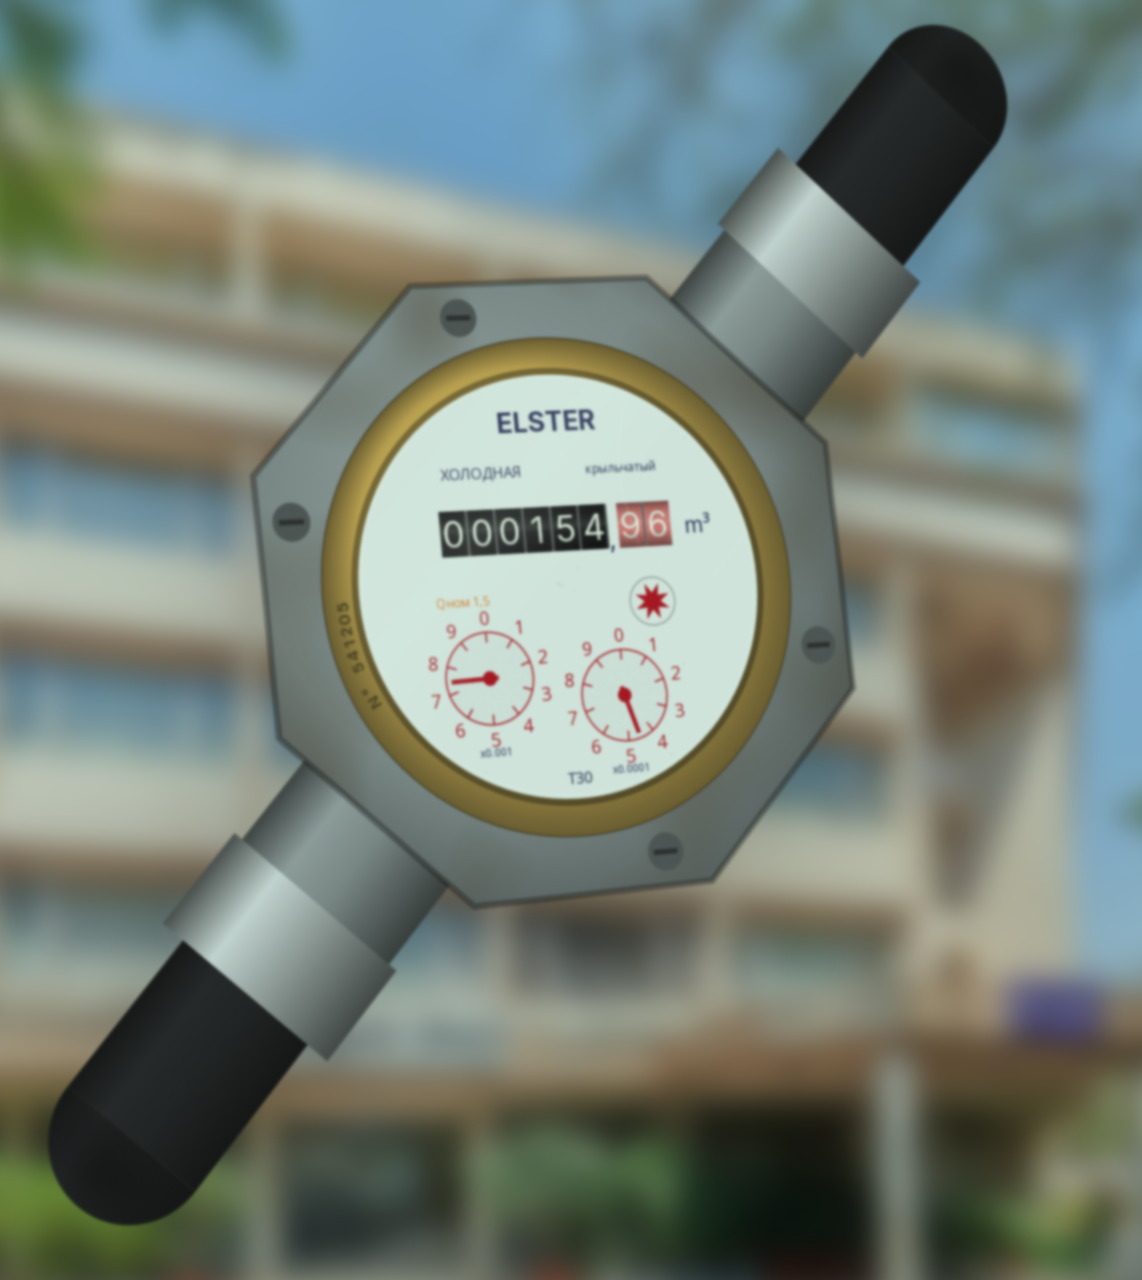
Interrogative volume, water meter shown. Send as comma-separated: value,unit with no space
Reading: 154.9674,m³
